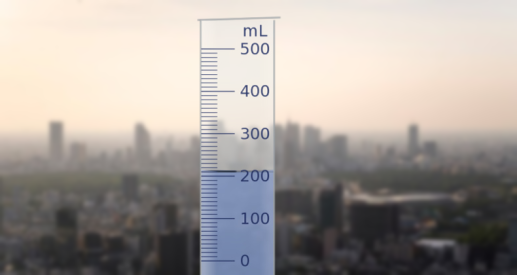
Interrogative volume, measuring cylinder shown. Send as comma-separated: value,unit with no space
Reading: 210,mL
